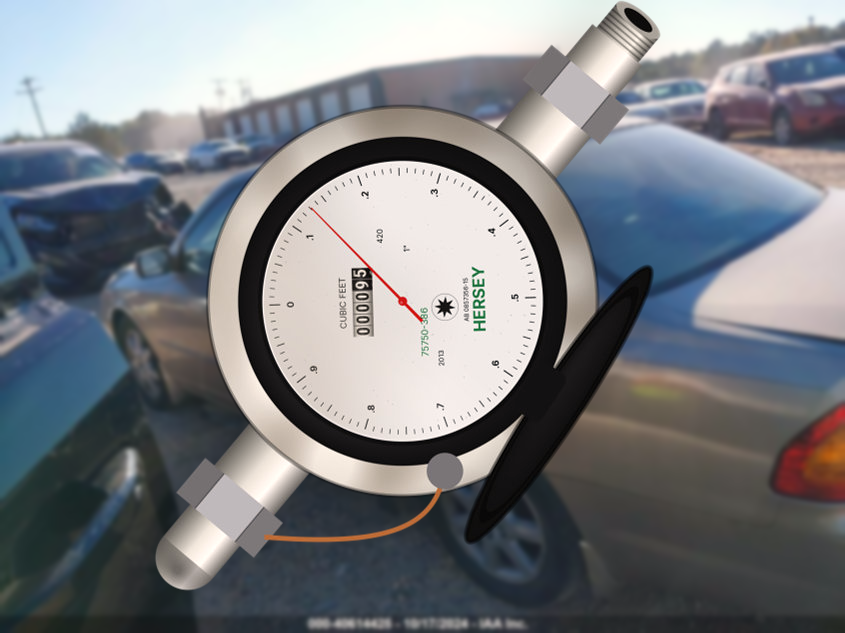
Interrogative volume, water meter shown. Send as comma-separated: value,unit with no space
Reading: 95.13,ft³
